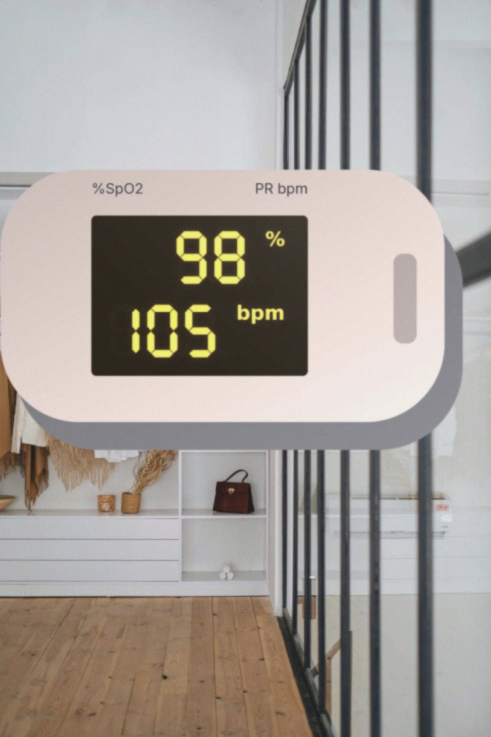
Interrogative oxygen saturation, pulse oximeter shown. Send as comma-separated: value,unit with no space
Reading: 98,%
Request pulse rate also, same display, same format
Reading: 105,bpm
